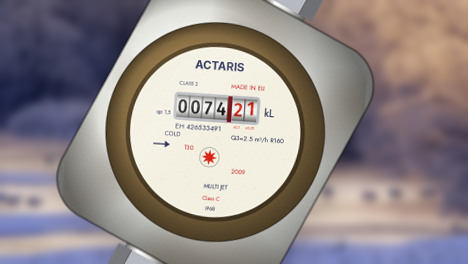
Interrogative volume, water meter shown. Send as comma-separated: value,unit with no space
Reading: 74.21,kL
